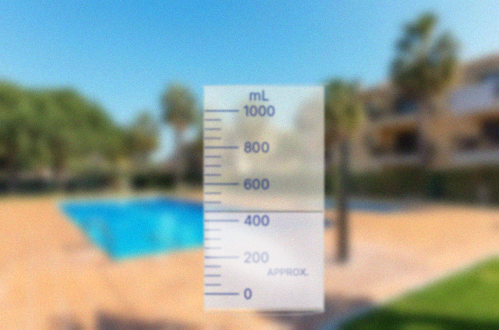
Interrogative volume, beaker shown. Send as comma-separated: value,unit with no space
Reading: 450,mL
